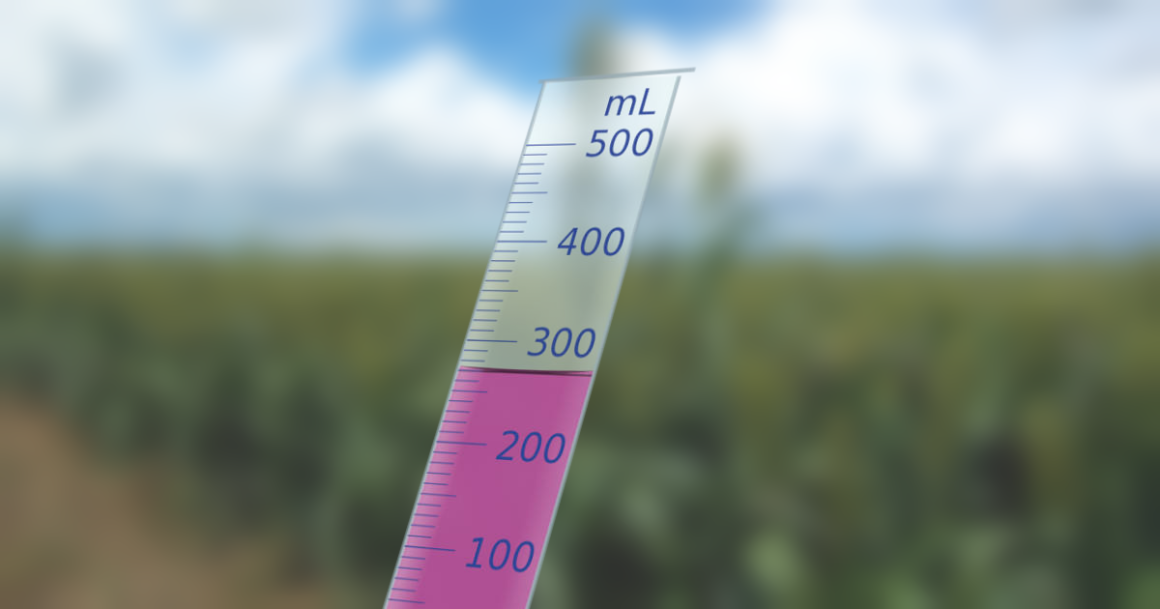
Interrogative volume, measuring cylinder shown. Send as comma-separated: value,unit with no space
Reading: 270,mL
